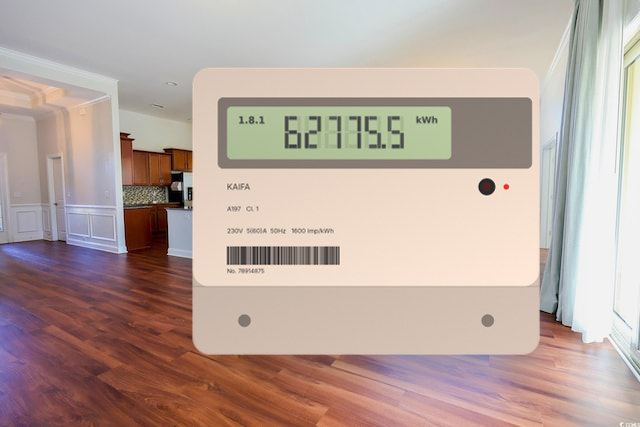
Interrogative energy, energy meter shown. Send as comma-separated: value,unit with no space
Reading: 62775.5,kWh
